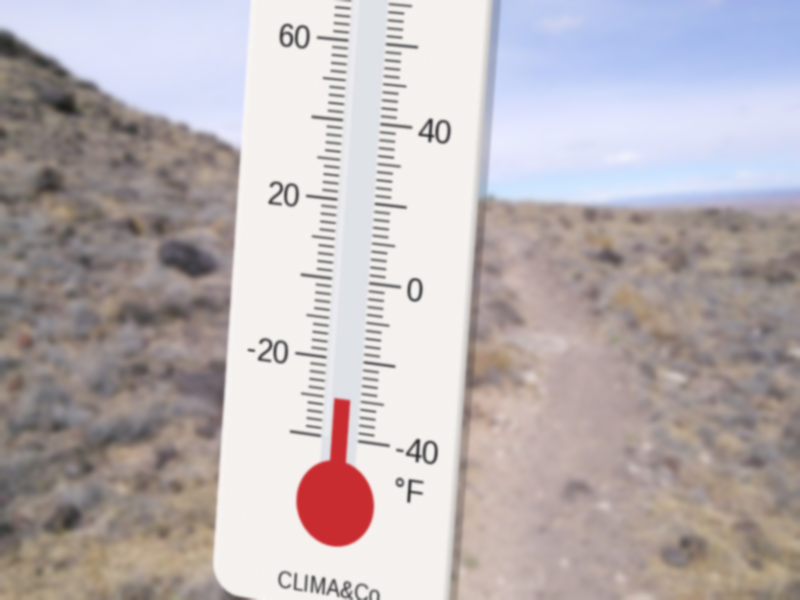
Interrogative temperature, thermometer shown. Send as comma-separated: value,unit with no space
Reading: -30,°F
